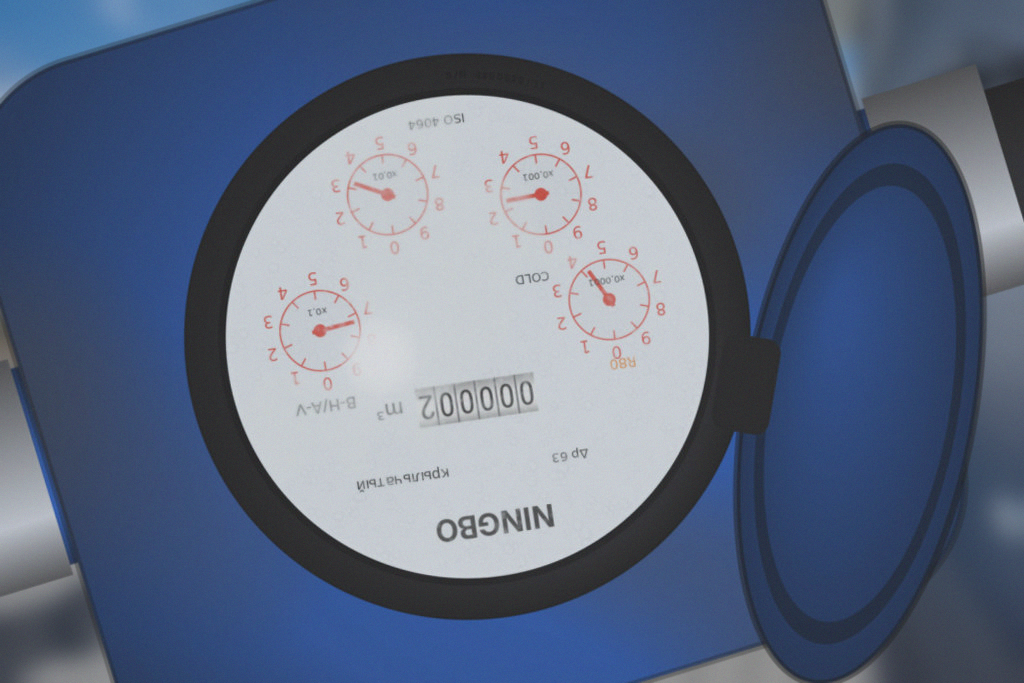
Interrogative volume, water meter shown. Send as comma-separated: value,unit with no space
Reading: 2.7324,m³
